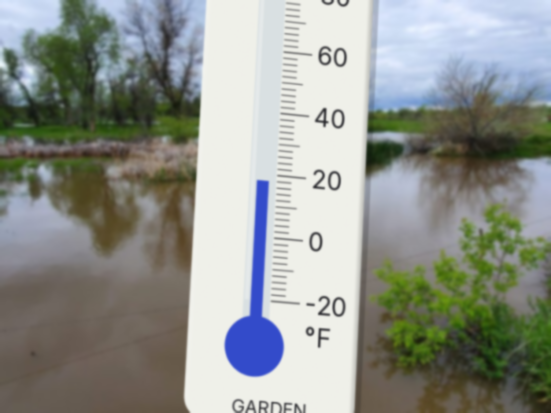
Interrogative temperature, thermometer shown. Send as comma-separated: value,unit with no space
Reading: 18,°F
